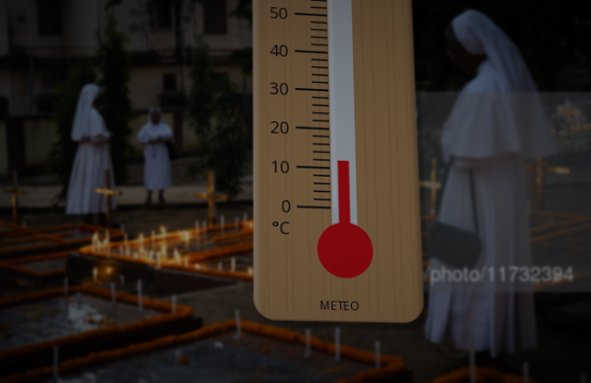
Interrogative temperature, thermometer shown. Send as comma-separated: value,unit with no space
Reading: 12,°C
